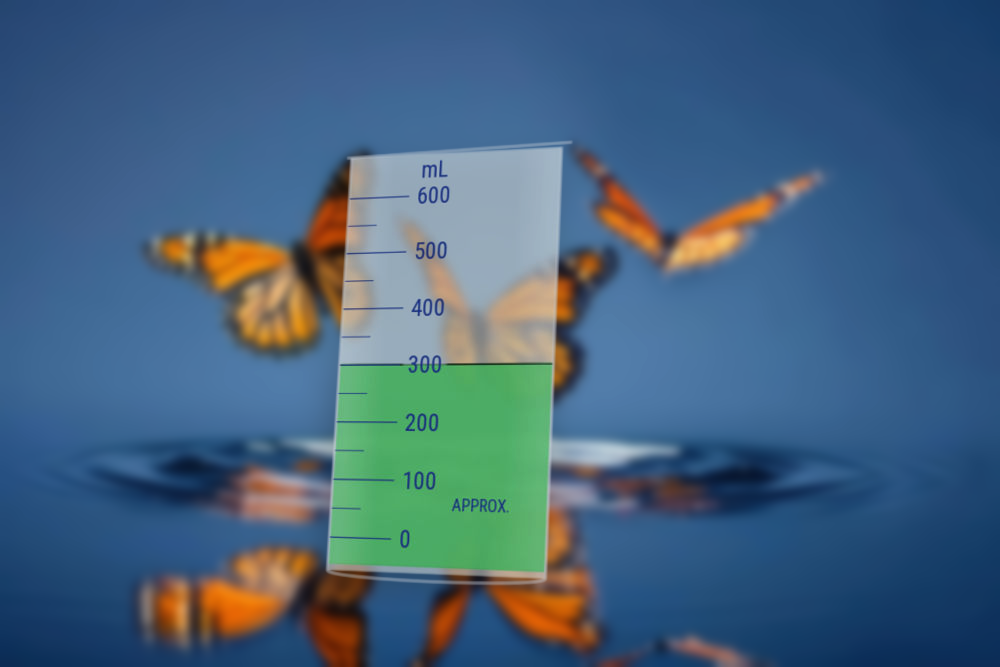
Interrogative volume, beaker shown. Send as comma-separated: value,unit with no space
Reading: 300,mL
